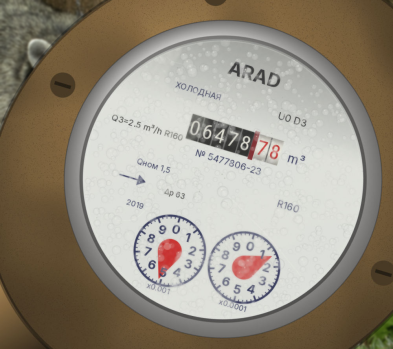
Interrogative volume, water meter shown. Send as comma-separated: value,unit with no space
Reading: 6478.7851,m³
